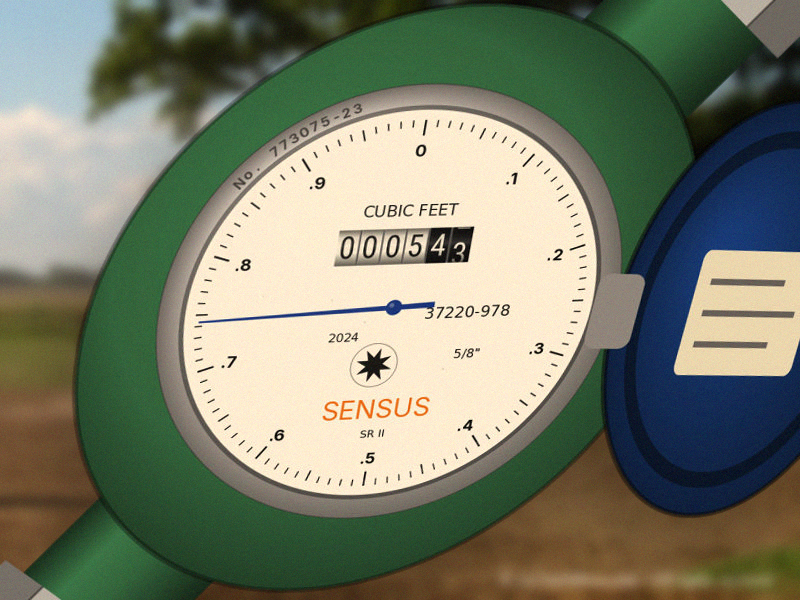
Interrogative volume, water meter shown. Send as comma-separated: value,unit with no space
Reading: 542.74,ft³
